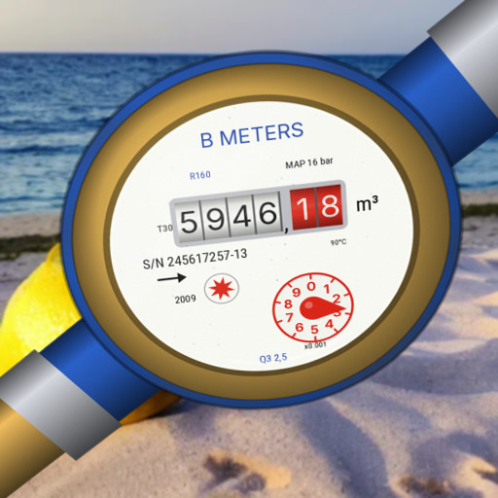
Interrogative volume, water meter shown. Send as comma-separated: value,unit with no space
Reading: 5946.182,m³
